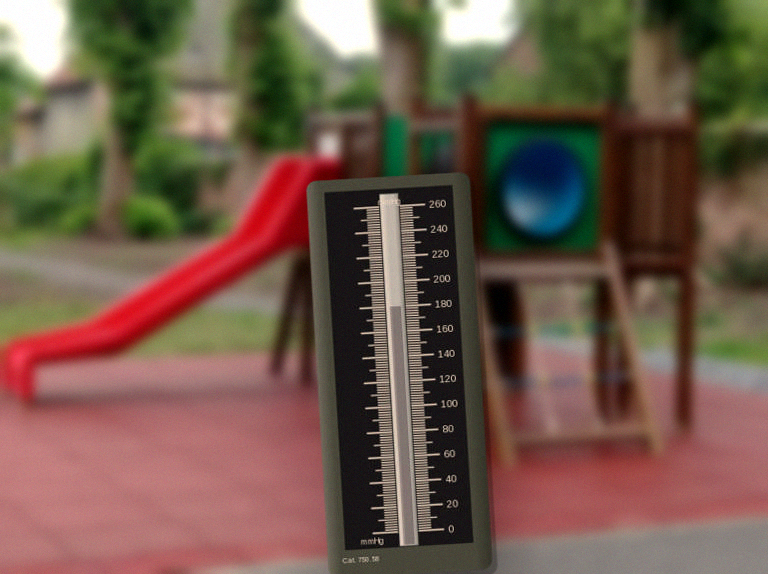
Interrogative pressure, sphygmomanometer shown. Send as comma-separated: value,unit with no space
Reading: 180,mmHg
